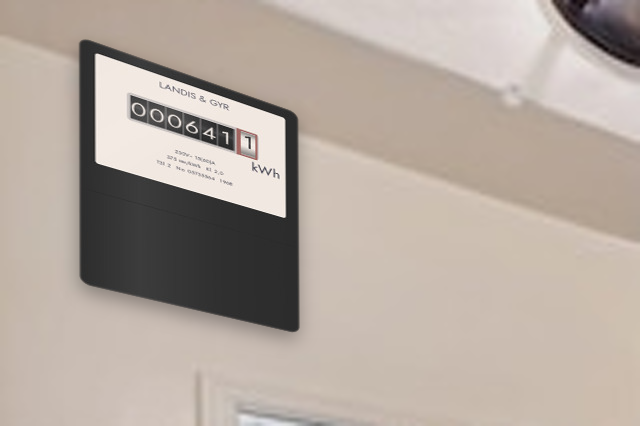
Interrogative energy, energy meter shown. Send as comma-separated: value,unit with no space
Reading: 641.1,kWh
